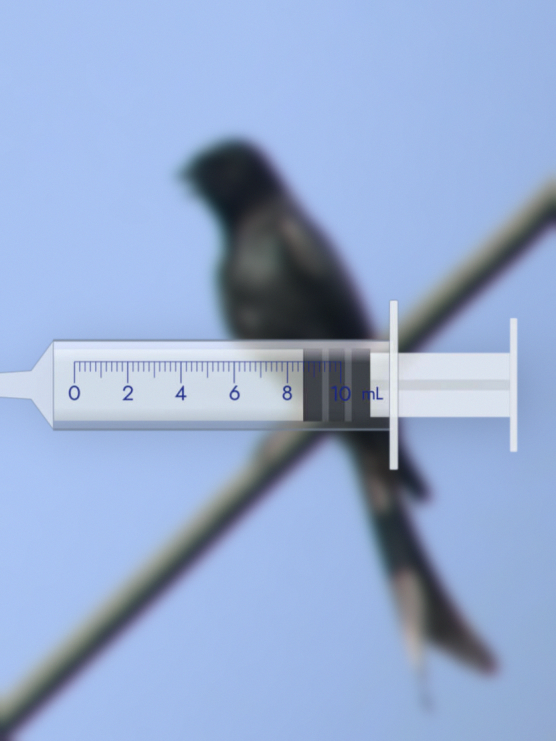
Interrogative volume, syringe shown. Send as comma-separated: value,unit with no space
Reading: 8.6,mL
